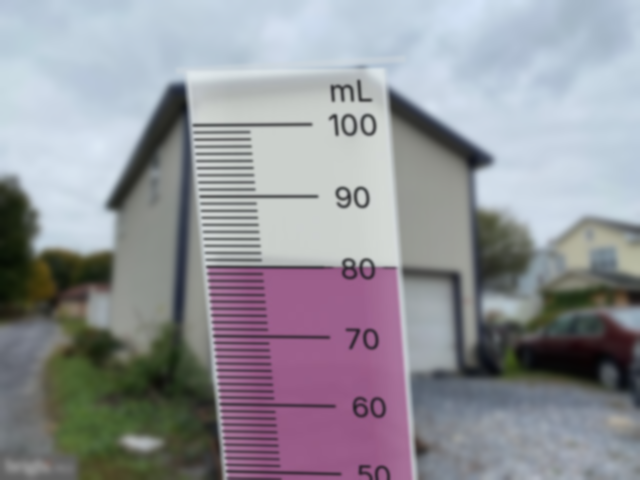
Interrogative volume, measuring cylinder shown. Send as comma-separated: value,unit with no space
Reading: 80,mL
